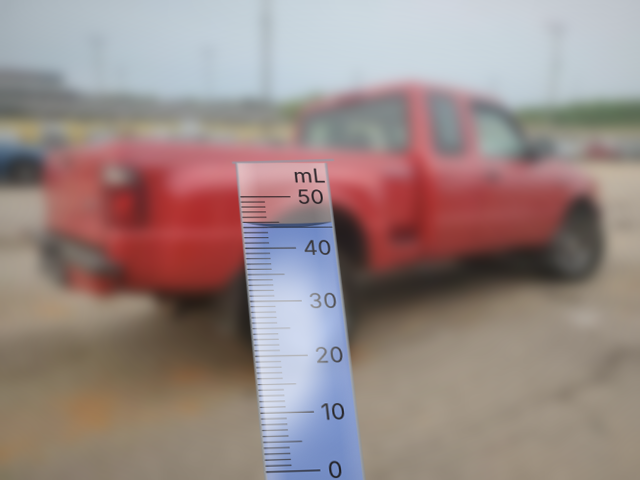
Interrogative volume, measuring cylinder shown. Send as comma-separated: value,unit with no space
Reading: 44,mL
